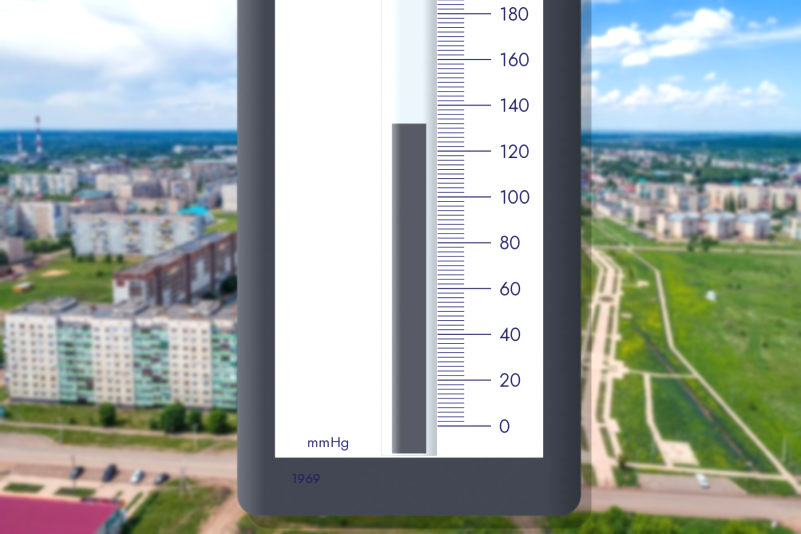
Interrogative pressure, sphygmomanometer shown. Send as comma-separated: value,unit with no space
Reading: 132,mmHg
